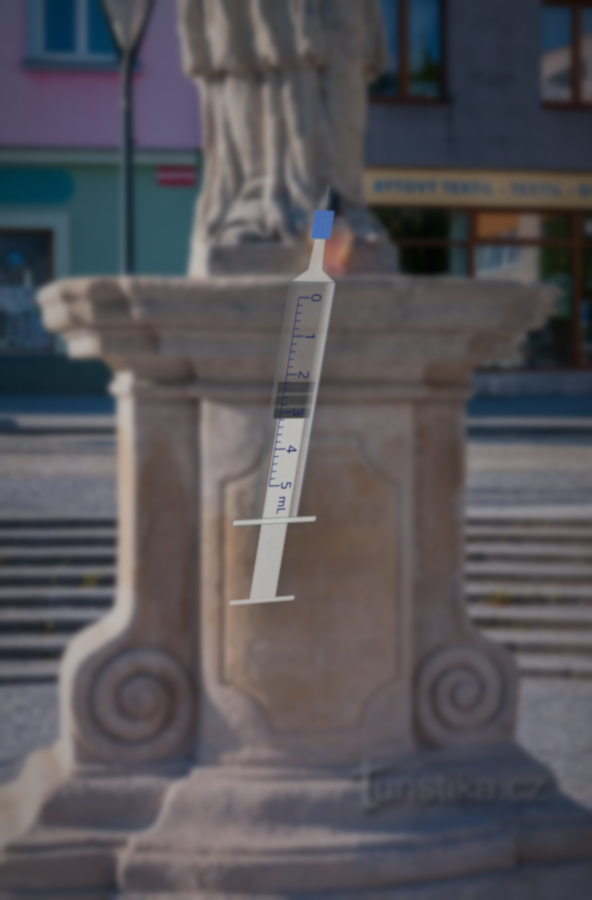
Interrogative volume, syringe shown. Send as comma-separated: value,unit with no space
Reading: 2.2,mL
